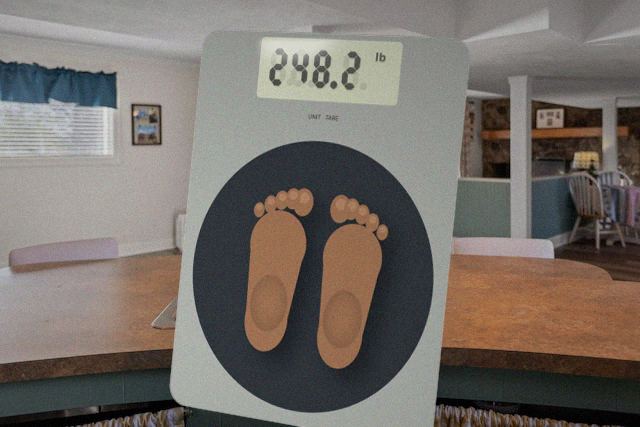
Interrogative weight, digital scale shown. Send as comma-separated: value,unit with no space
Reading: 248.2,lb
